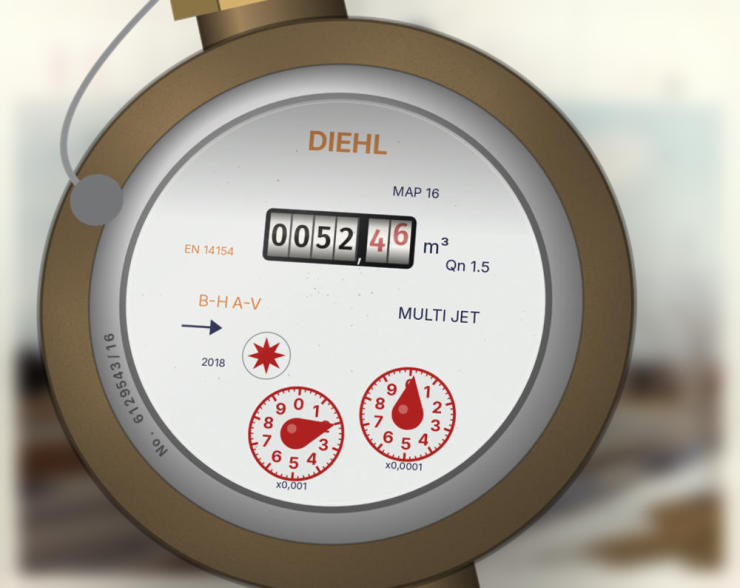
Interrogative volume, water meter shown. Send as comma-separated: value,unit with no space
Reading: 52.4620,m³
